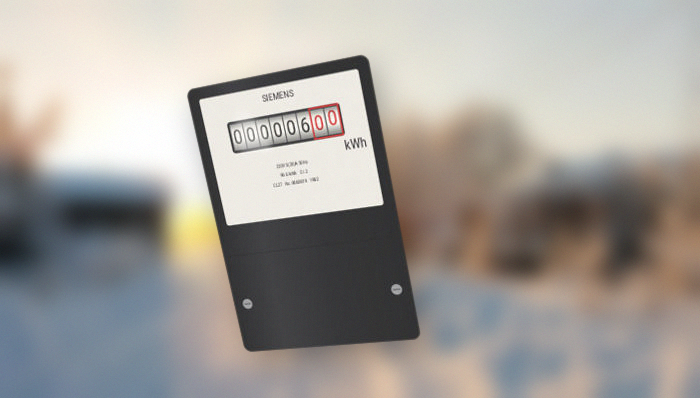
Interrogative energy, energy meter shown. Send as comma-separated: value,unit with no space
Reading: 6.00,kWh
